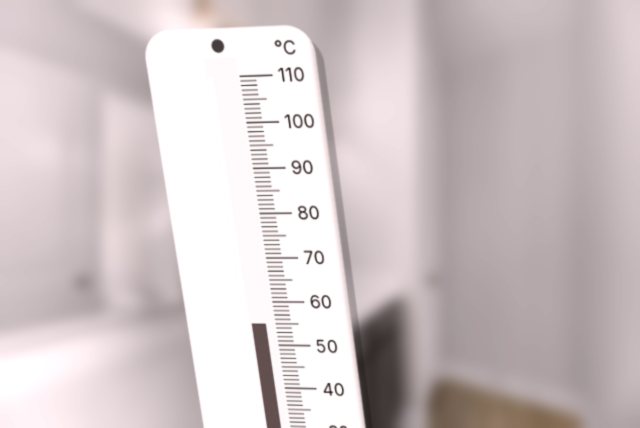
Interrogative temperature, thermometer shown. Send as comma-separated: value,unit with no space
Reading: 55,°C
